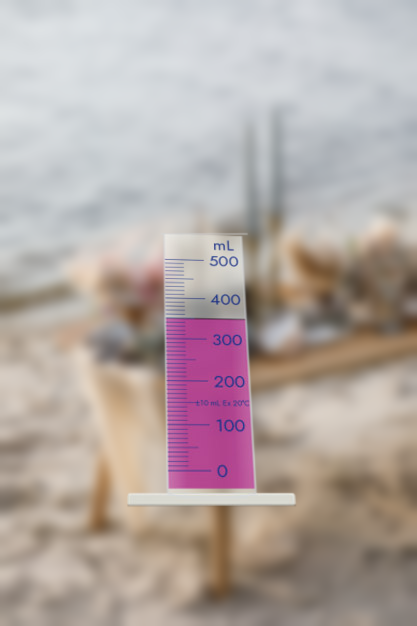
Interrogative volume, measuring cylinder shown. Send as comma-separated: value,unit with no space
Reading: 350,mL
